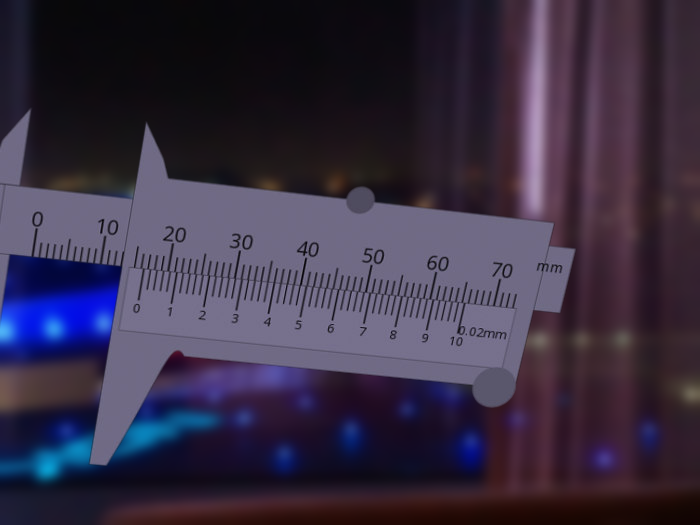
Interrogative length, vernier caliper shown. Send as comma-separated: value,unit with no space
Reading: 16.4,mm
